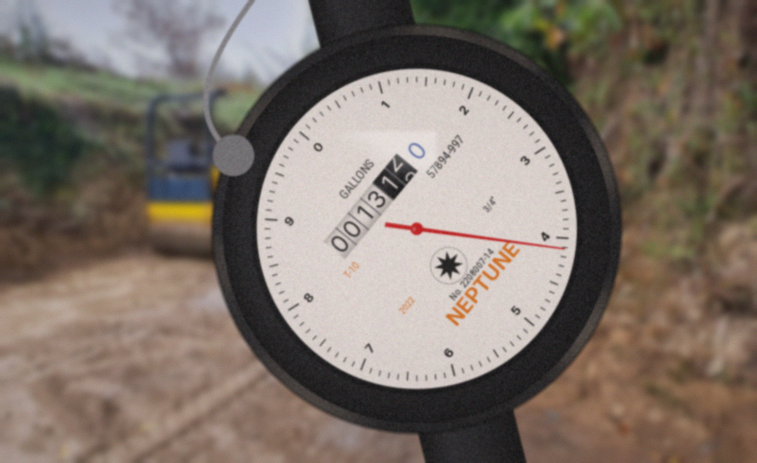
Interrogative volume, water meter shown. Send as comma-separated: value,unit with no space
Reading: 13124.1,gal
